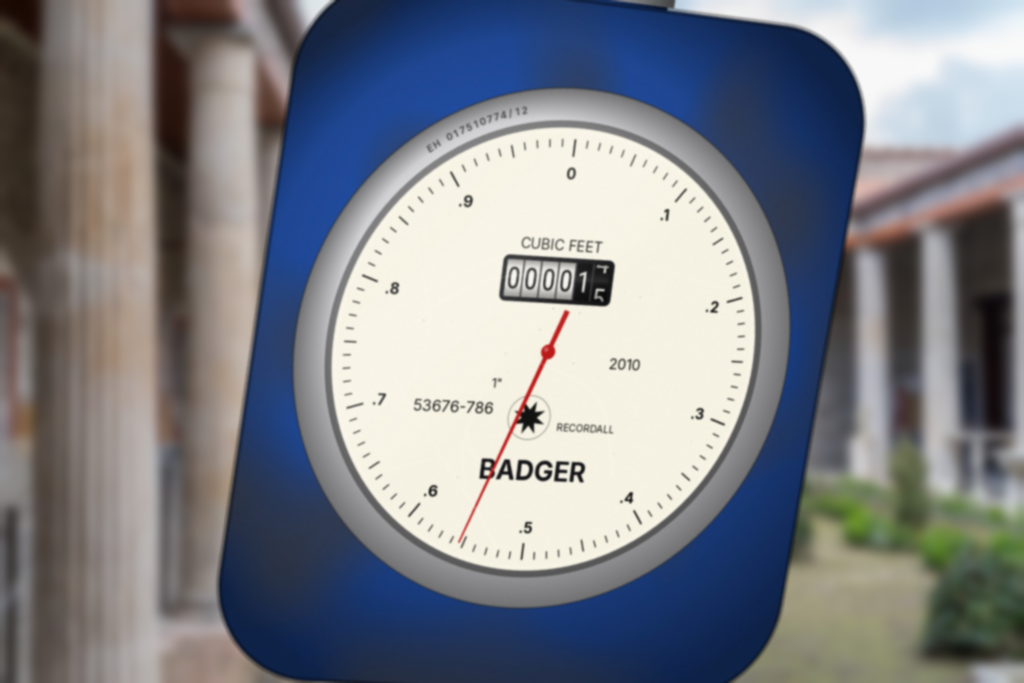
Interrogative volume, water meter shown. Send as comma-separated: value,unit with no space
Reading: 14.55,ft³
